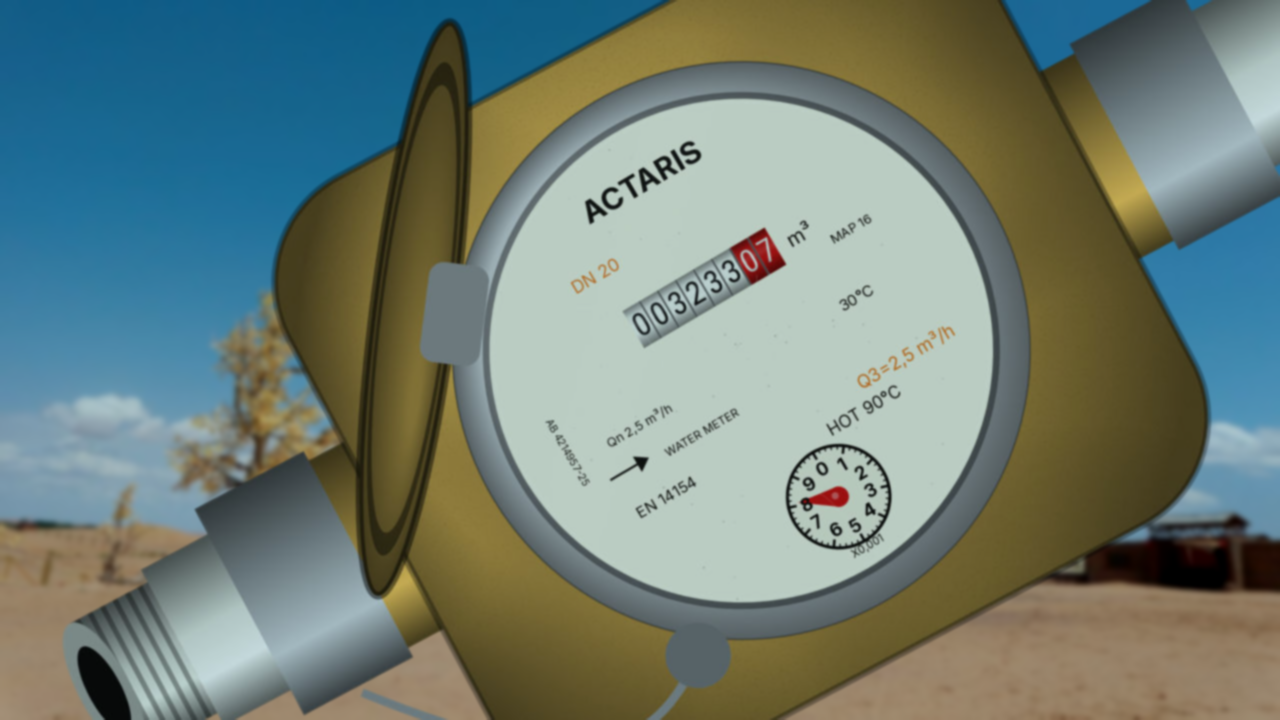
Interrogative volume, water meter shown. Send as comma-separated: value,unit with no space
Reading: 3233.078,m³
